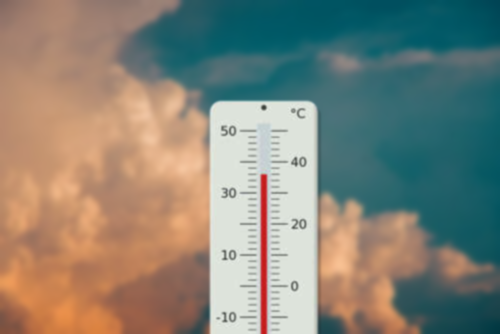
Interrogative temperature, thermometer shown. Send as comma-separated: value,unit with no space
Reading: 36,°C
